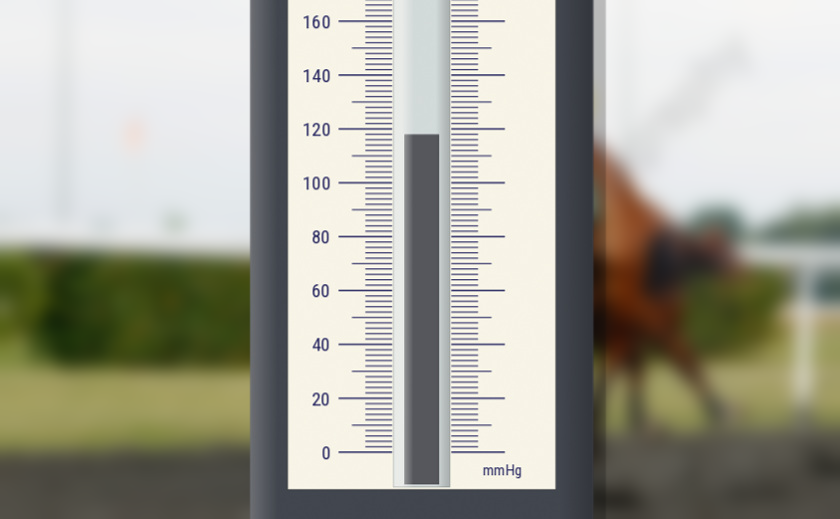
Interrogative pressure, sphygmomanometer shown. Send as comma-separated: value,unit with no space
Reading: 118,mmHg
